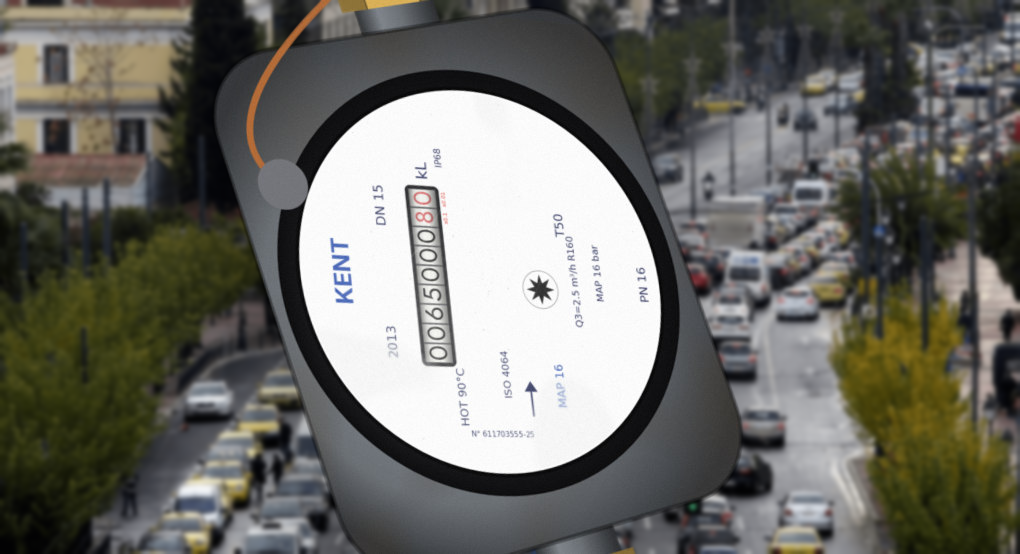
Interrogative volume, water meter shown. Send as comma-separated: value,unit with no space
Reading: 65000.80,kL
